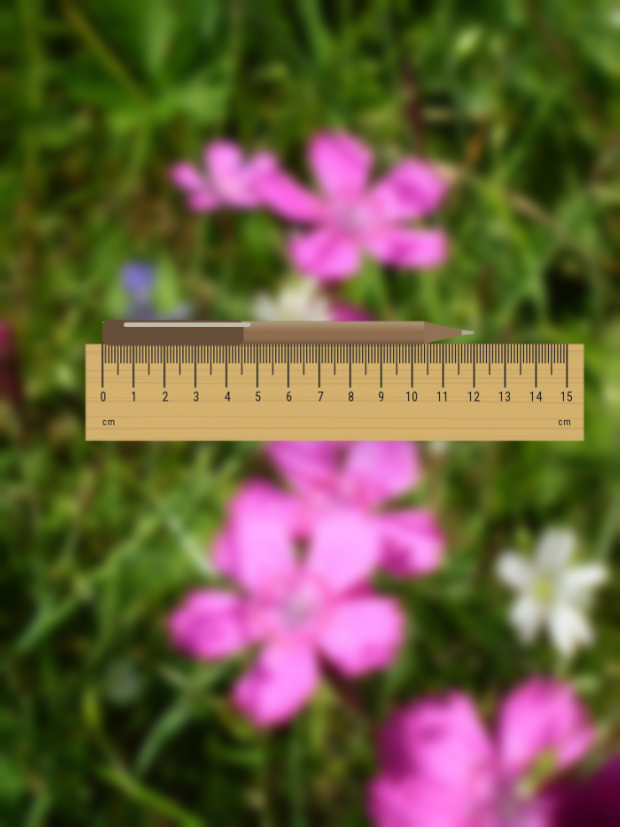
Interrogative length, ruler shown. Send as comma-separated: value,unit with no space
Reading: 12,cm
